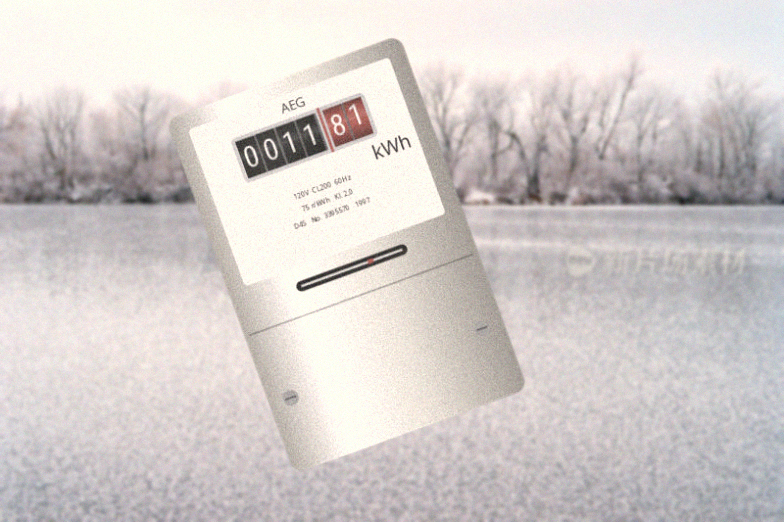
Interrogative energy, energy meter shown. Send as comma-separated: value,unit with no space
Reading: 11.81,kWh
